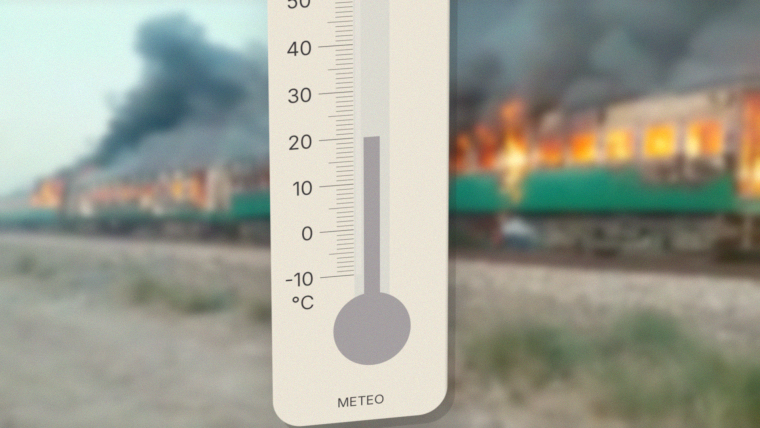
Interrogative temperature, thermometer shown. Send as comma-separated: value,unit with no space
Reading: 20,°C
